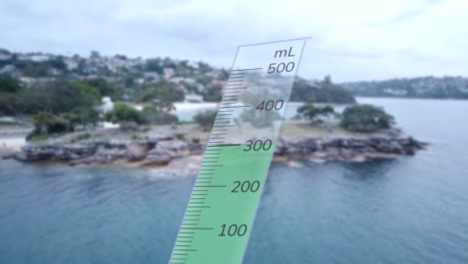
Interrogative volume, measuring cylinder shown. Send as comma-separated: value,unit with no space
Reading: 300,mL
